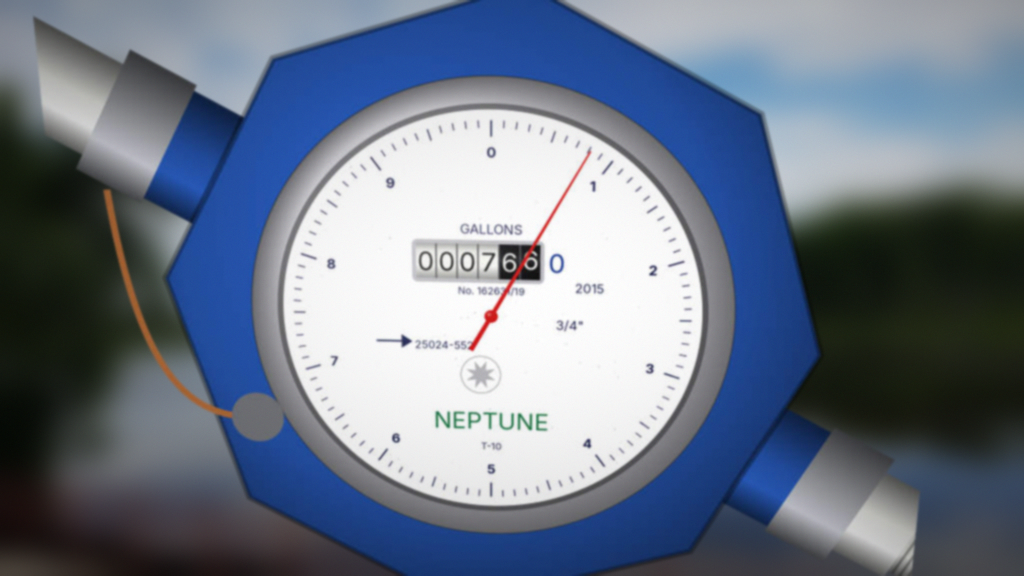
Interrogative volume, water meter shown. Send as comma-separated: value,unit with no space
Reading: 7660.8,gal
